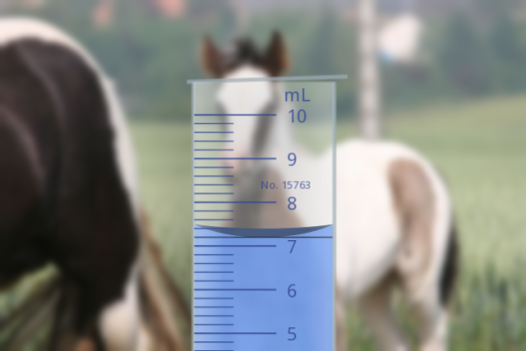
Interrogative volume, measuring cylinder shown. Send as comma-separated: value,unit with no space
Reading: 7.2,mL
